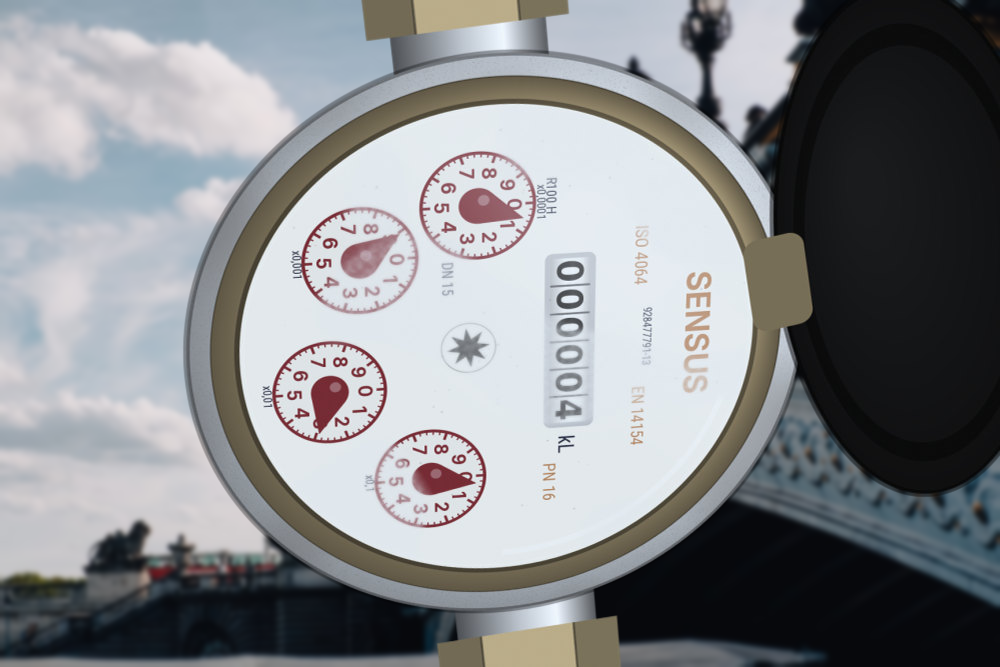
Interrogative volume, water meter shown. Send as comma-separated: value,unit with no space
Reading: 4.0290,kL
